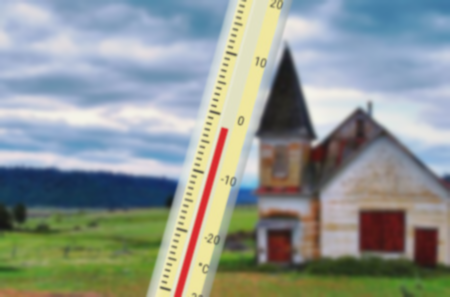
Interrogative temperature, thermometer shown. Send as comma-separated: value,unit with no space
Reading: -2,°C
